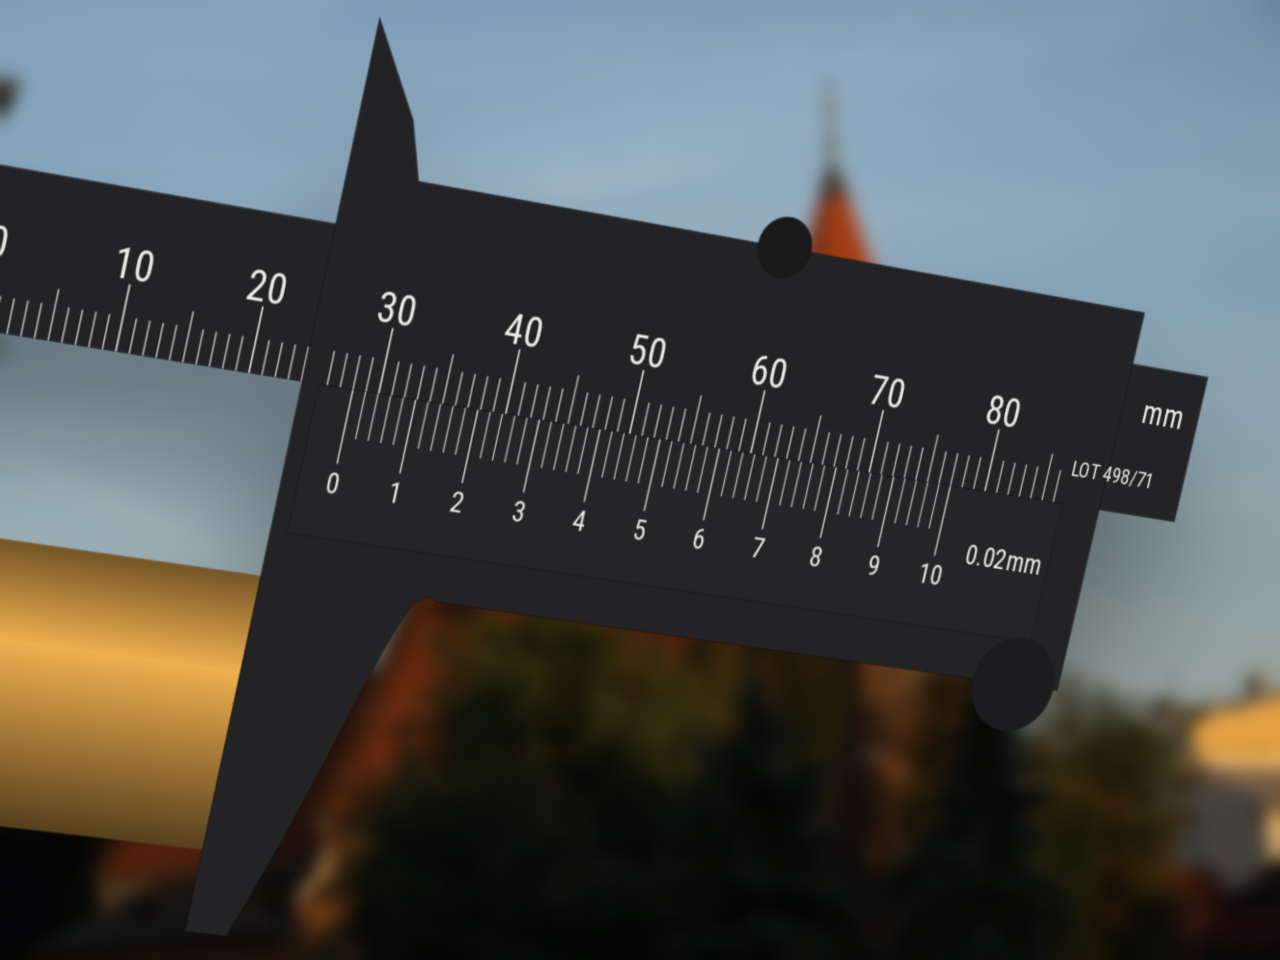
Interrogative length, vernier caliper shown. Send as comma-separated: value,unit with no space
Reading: 28.0,mm
